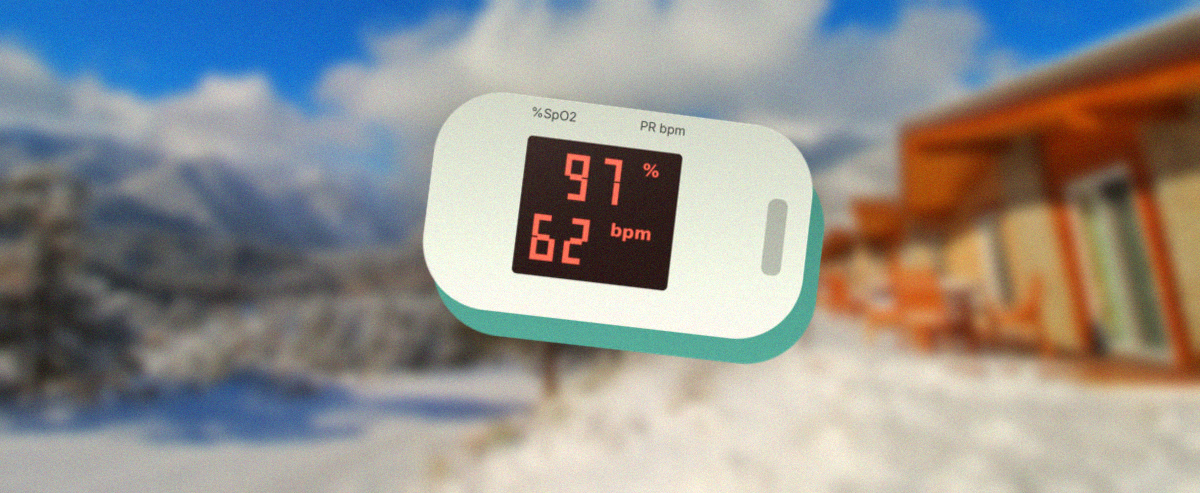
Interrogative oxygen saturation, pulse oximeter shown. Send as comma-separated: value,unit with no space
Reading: 97,%
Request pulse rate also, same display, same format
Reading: 62,bpm
